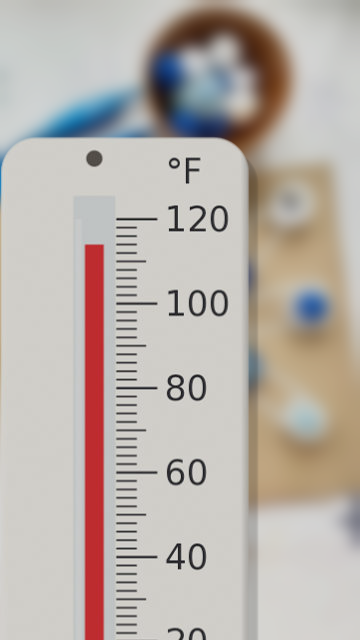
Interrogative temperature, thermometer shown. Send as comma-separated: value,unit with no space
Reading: 114,°F
